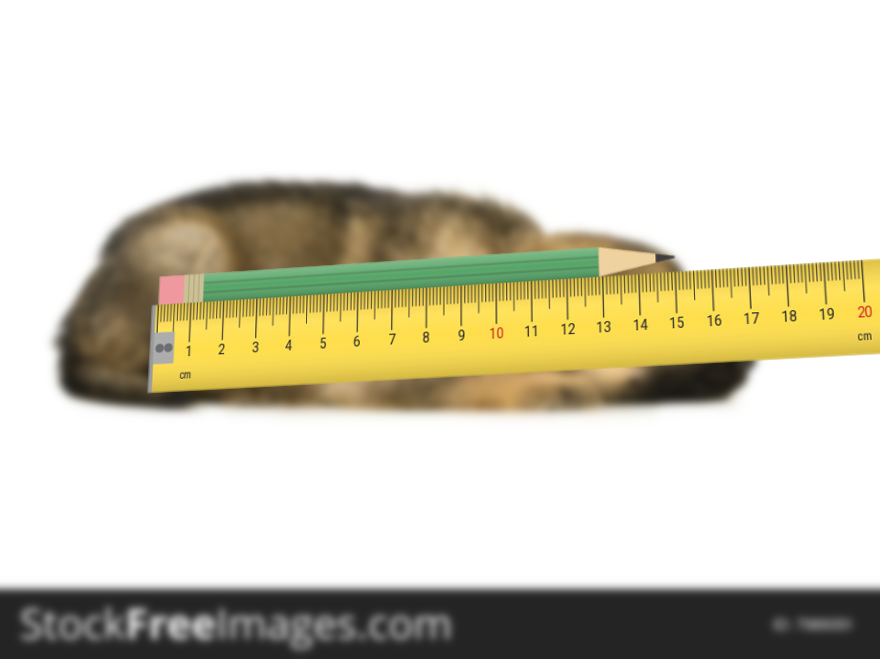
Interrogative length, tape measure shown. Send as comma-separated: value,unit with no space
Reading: 15,cm
